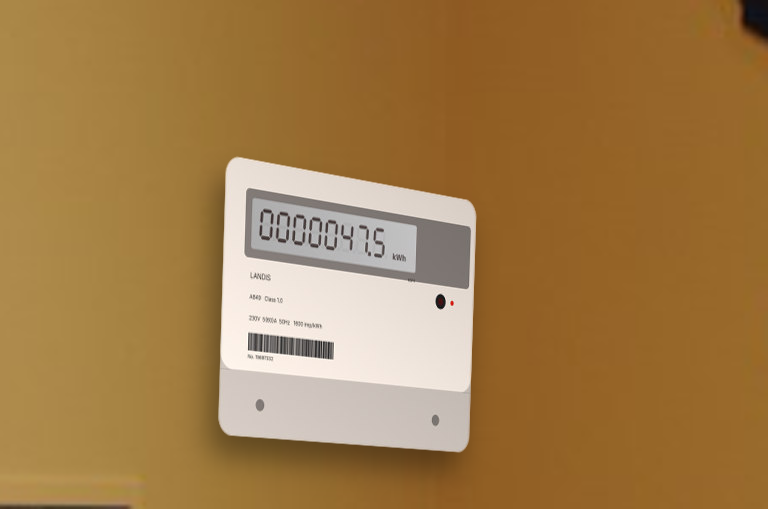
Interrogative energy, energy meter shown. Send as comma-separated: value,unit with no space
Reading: 47.5,kWh
